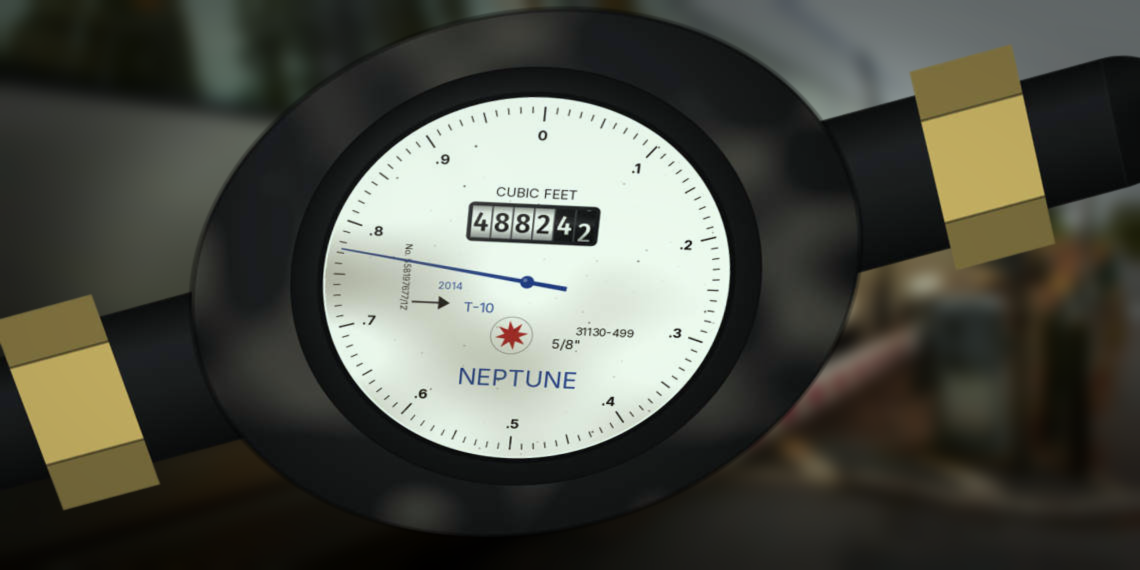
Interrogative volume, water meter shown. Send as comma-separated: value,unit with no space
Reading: 488241.77,ft³
